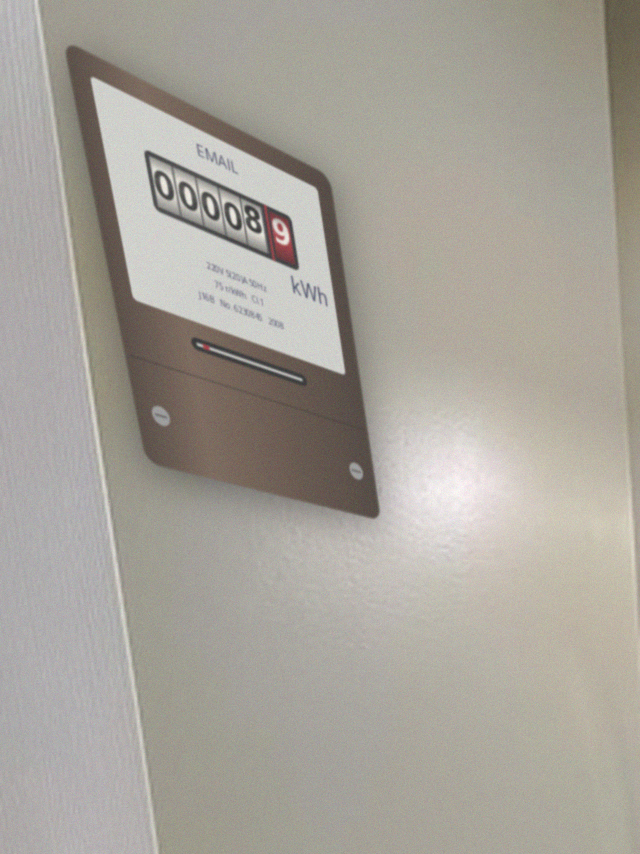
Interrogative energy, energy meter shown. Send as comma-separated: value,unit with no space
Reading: 8.9,kWh
